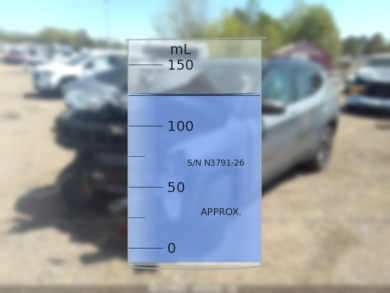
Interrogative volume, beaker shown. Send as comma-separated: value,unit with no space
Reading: 125,mL
